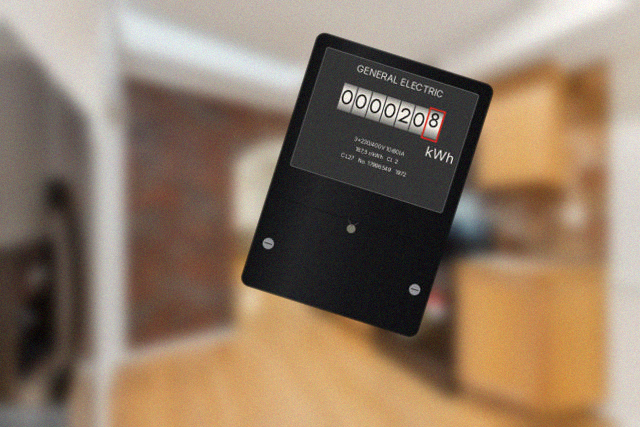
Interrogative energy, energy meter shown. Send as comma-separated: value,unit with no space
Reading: 20.8,kWh
